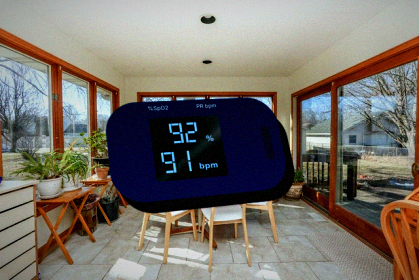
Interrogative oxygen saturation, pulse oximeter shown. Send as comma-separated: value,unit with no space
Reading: 92,%
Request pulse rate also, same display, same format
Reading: 91,bpm
